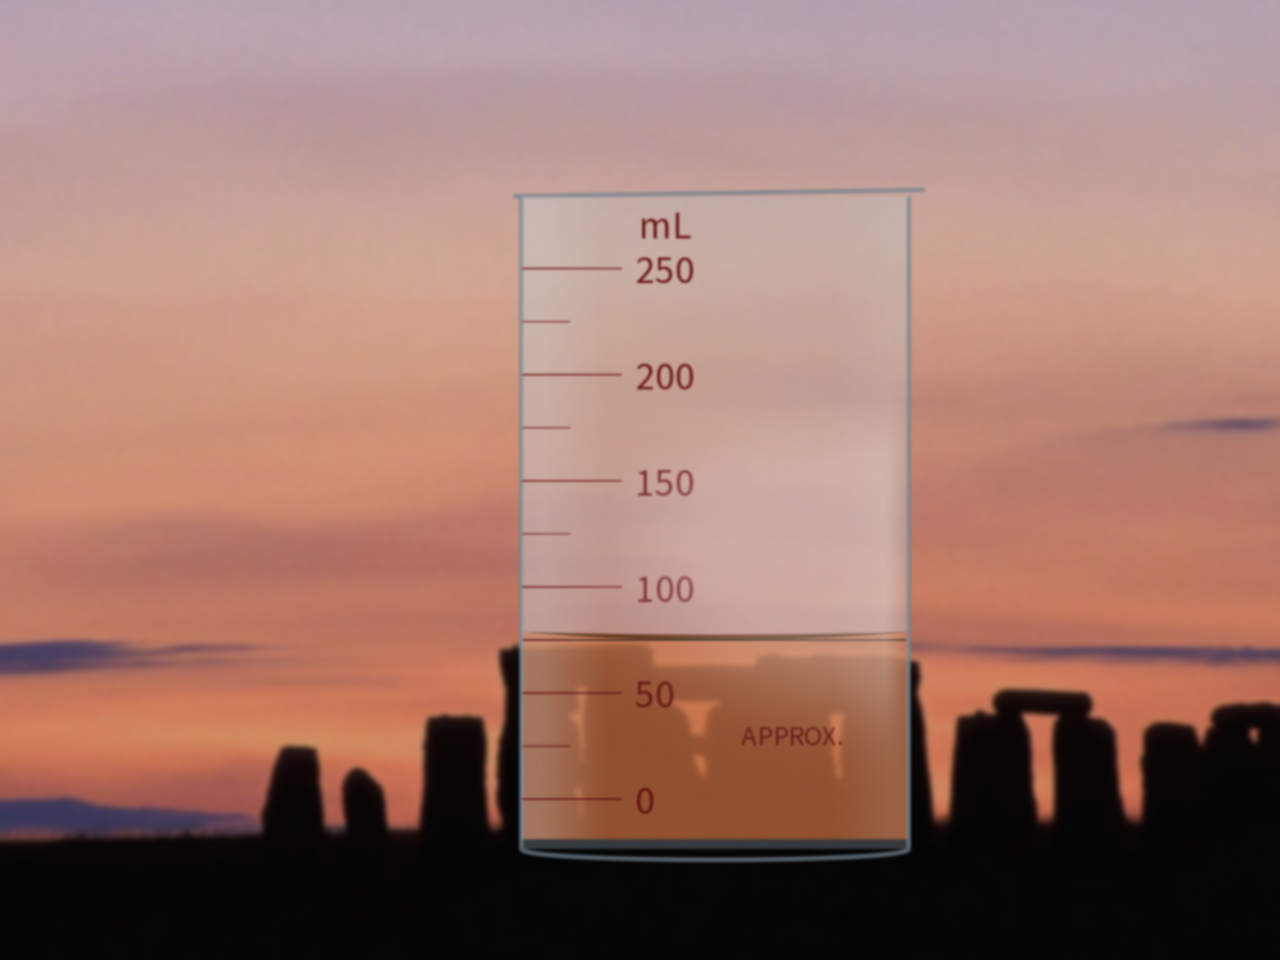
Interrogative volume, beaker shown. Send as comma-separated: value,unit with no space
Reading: 75,mL
